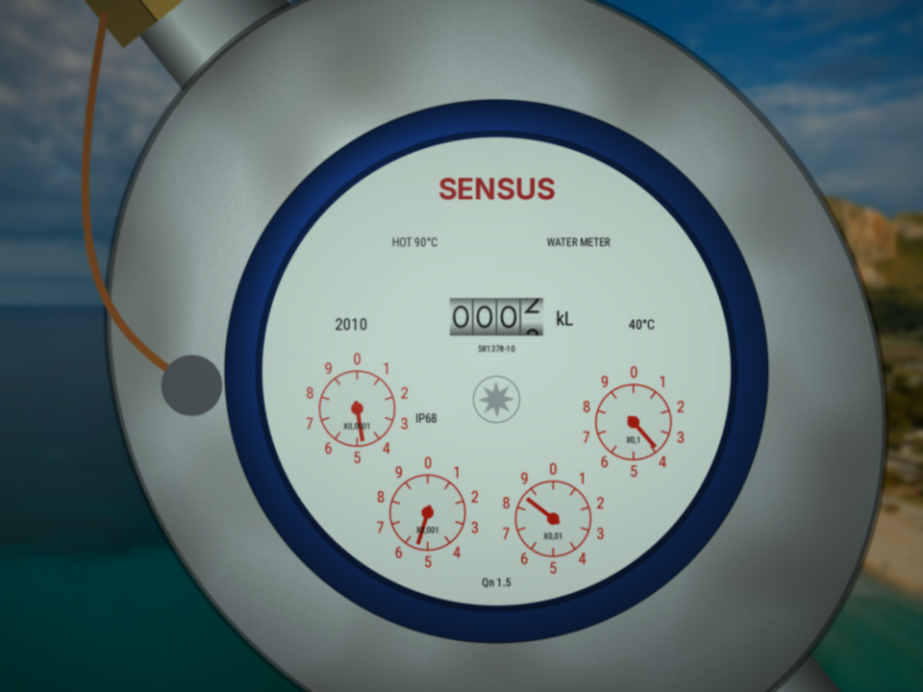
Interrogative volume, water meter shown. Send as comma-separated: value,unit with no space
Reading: 2.3854,kL
